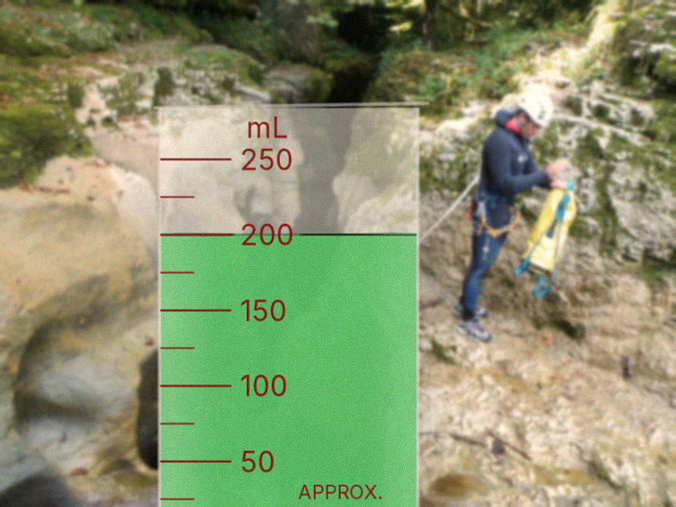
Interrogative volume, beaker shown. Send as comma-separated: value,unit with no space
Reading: 200,mL
